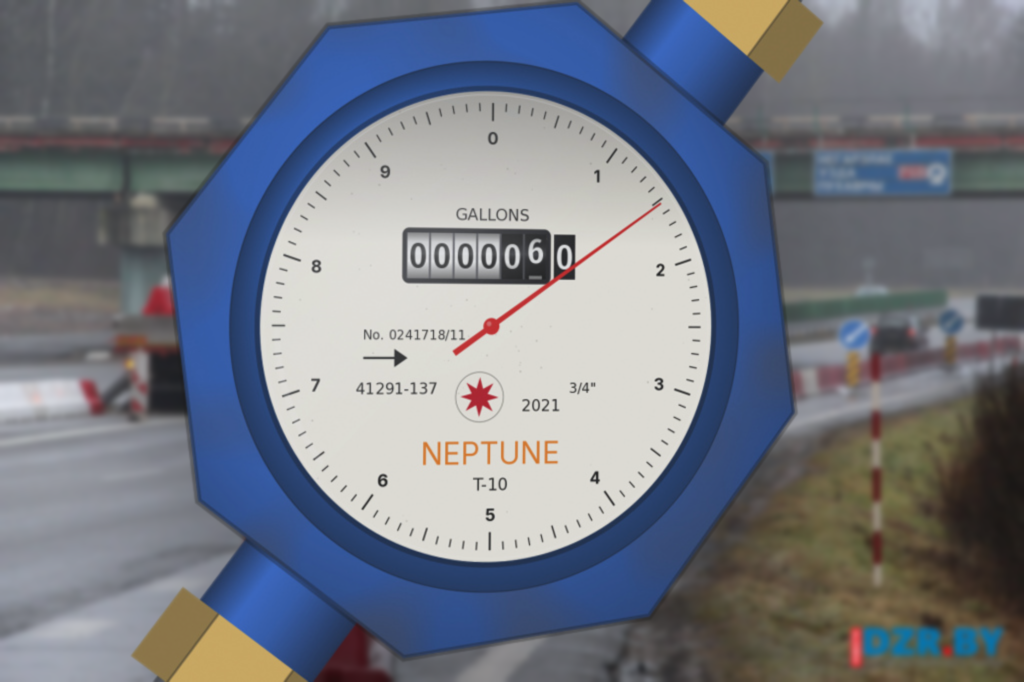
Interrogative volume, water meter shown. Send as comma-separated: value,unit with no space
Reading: 61.5,gal
